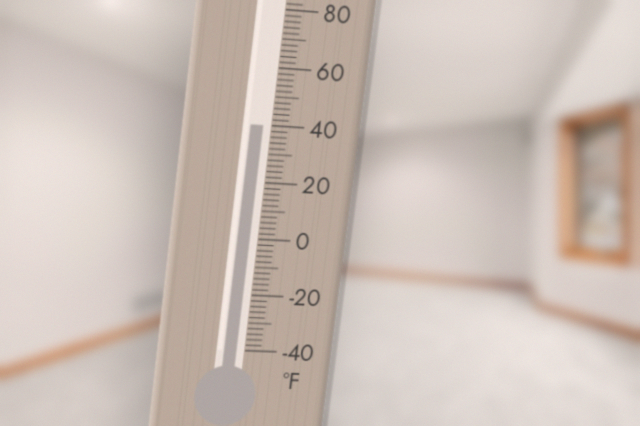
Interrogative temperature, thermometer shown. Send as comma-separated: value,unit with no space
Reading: 40,°F
